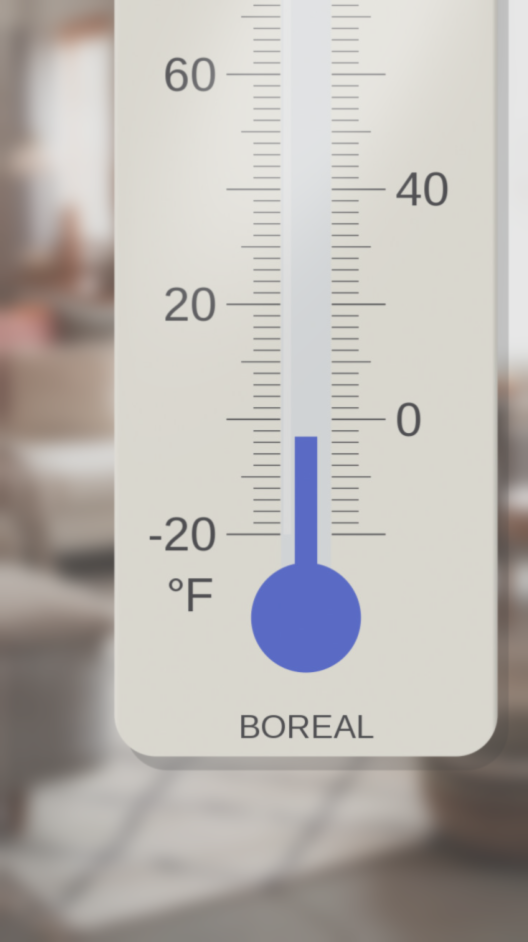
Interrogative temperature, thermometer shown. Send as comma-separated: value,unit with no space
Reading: -3,°F
